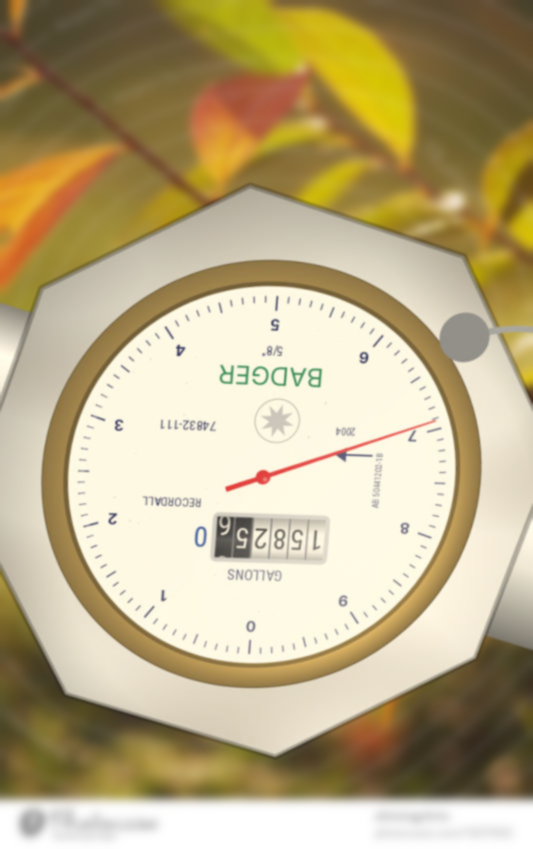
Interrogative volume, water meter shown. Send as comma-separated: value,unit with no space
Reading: 1582556.9,gal
